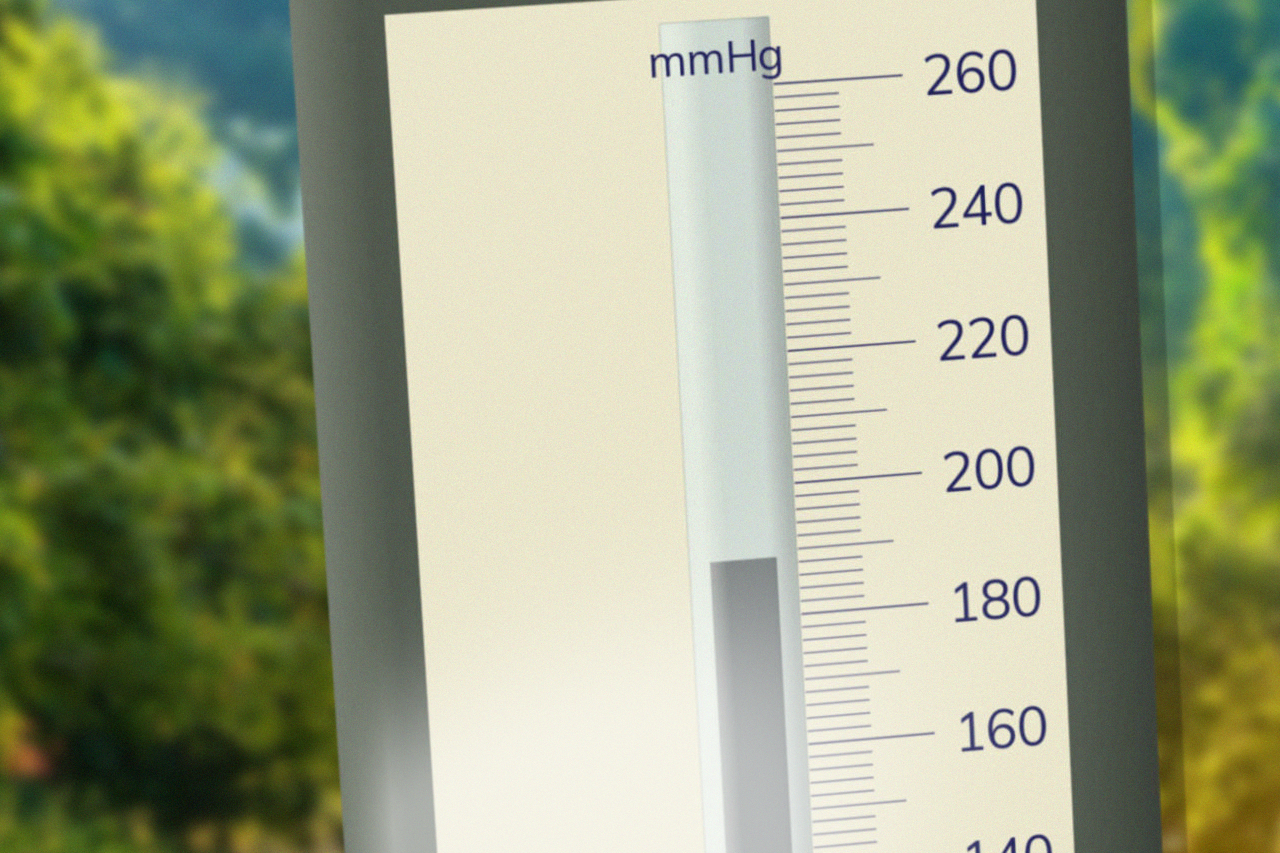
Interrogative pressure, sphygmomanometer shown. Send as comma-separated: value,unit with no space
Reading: 189,mmHg
